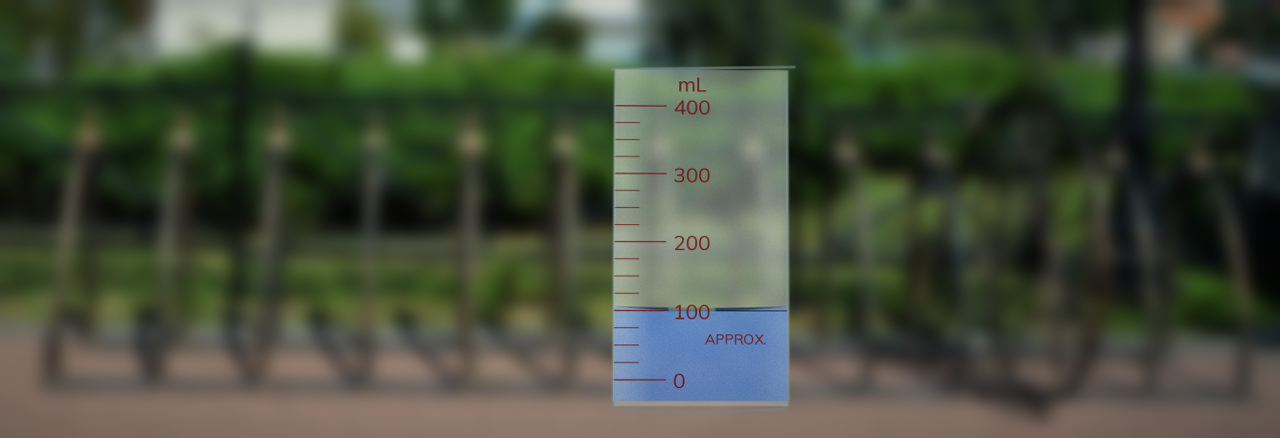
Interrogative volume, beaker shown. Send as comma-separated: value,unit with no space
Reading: 100,mL
